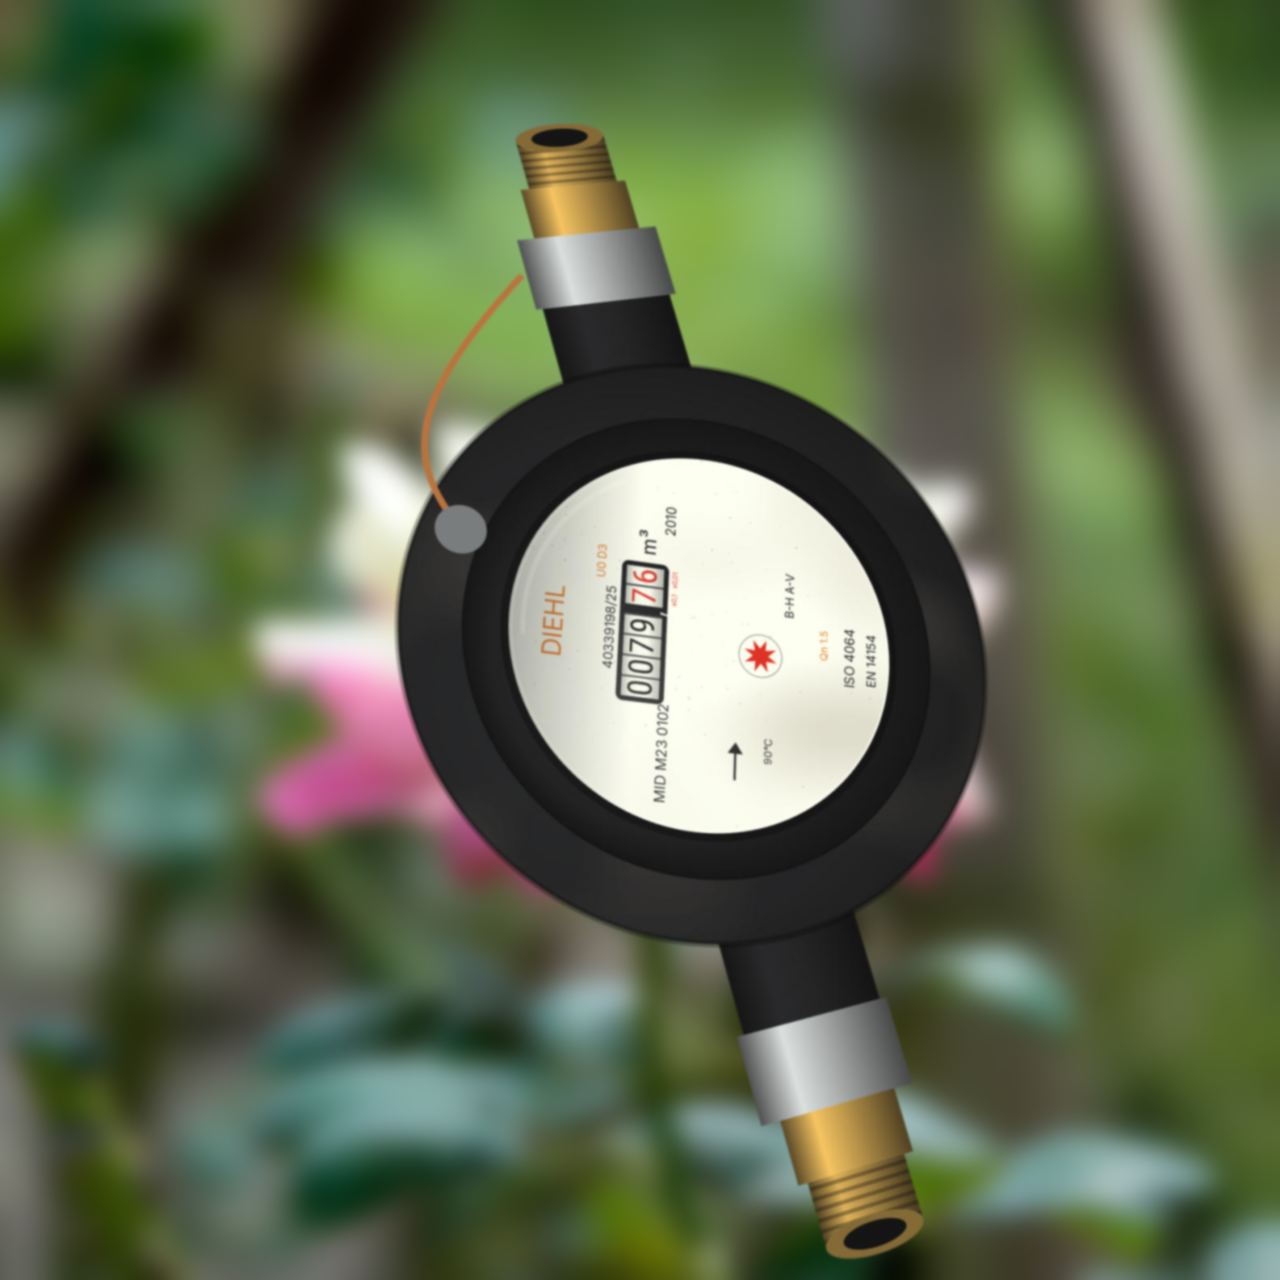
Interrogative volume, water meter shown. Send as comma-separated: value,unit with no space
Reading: 79.76,m³
